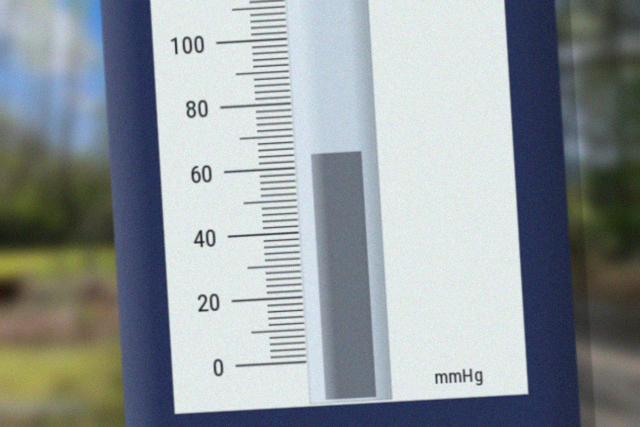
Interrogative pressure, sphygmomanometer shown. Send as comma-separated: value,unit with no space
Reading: 64,mmHg
